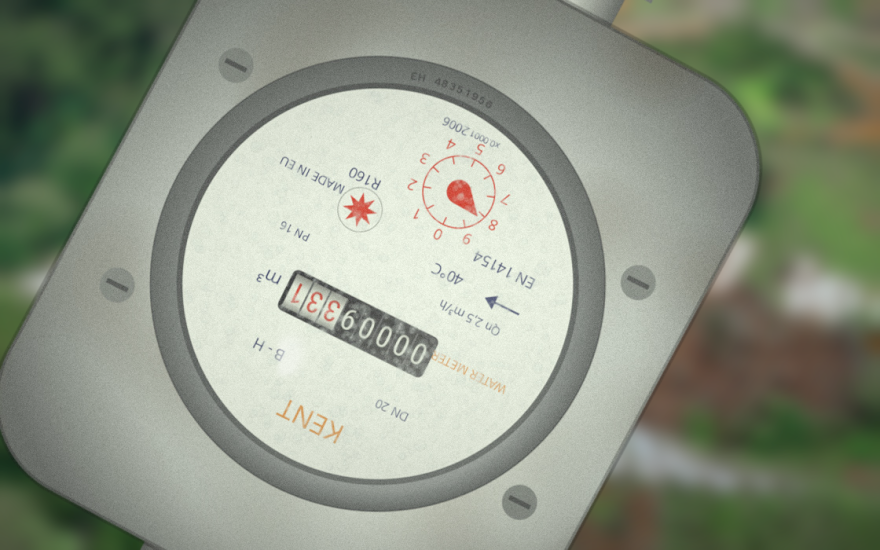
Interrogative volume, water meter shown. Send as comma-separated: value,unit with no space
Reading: 9.3318,m³
